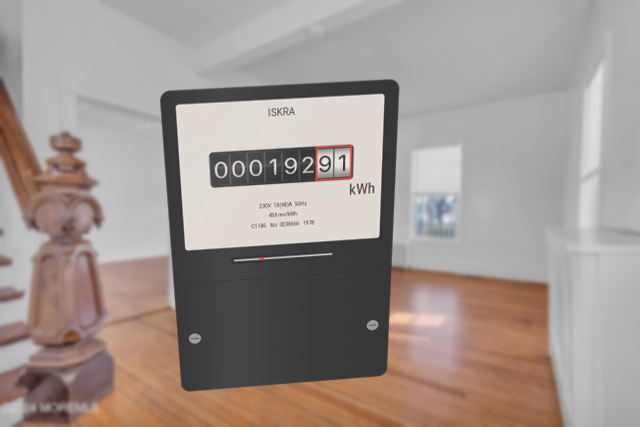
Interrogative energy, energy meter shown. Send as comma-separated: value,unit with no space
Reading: 192.91,kWh
